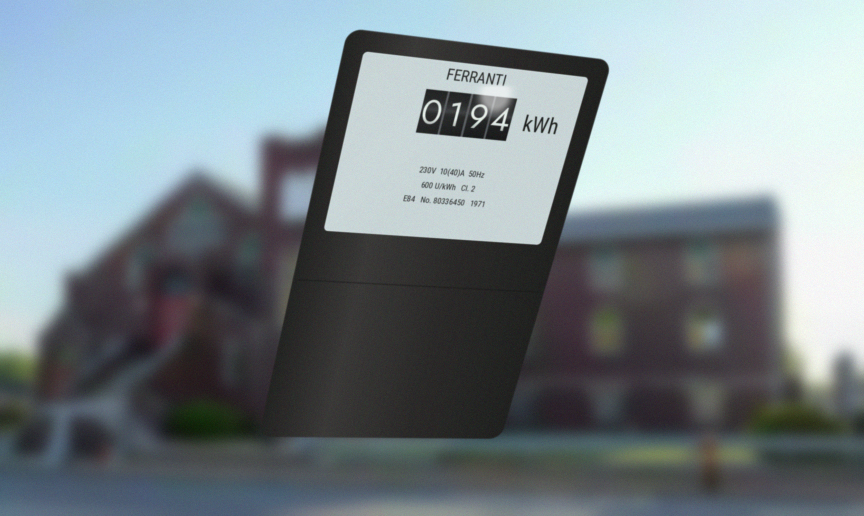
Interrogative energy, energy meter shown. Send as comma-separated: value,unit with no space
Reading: 194,kWh
